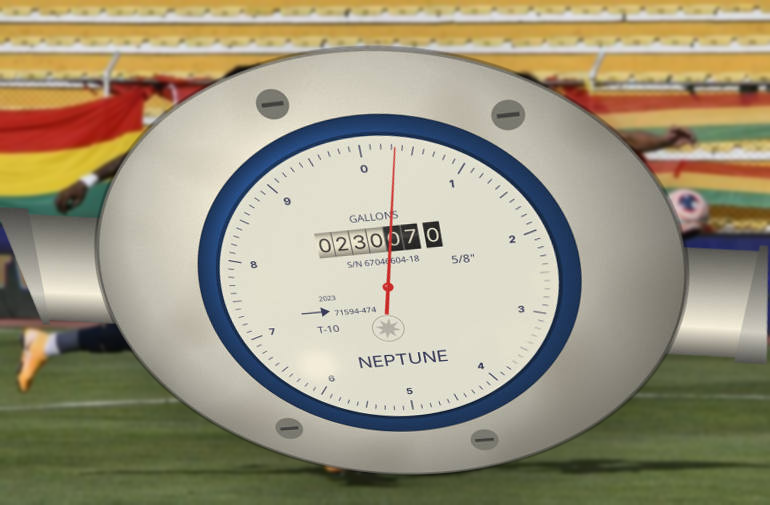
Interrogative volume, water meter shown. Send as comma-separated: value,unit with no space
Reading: 230070.3,gal
